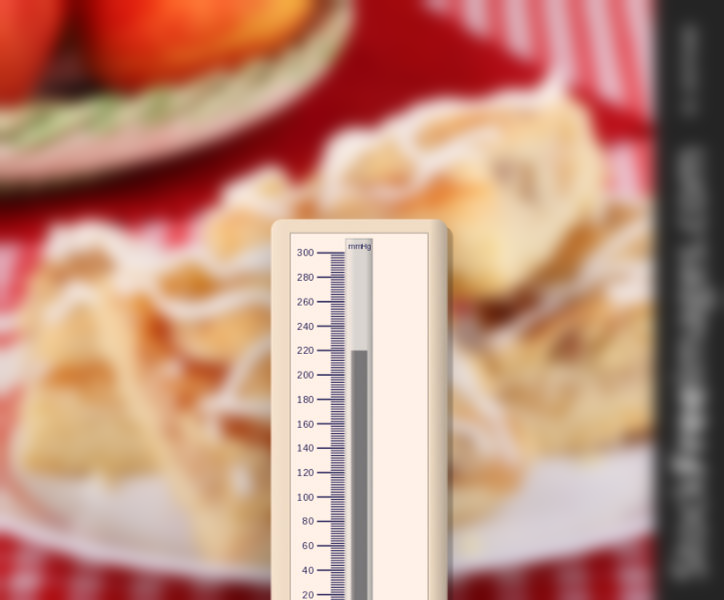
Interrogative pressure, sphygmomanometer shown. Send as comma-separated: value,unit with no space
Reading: 220,mmHg
